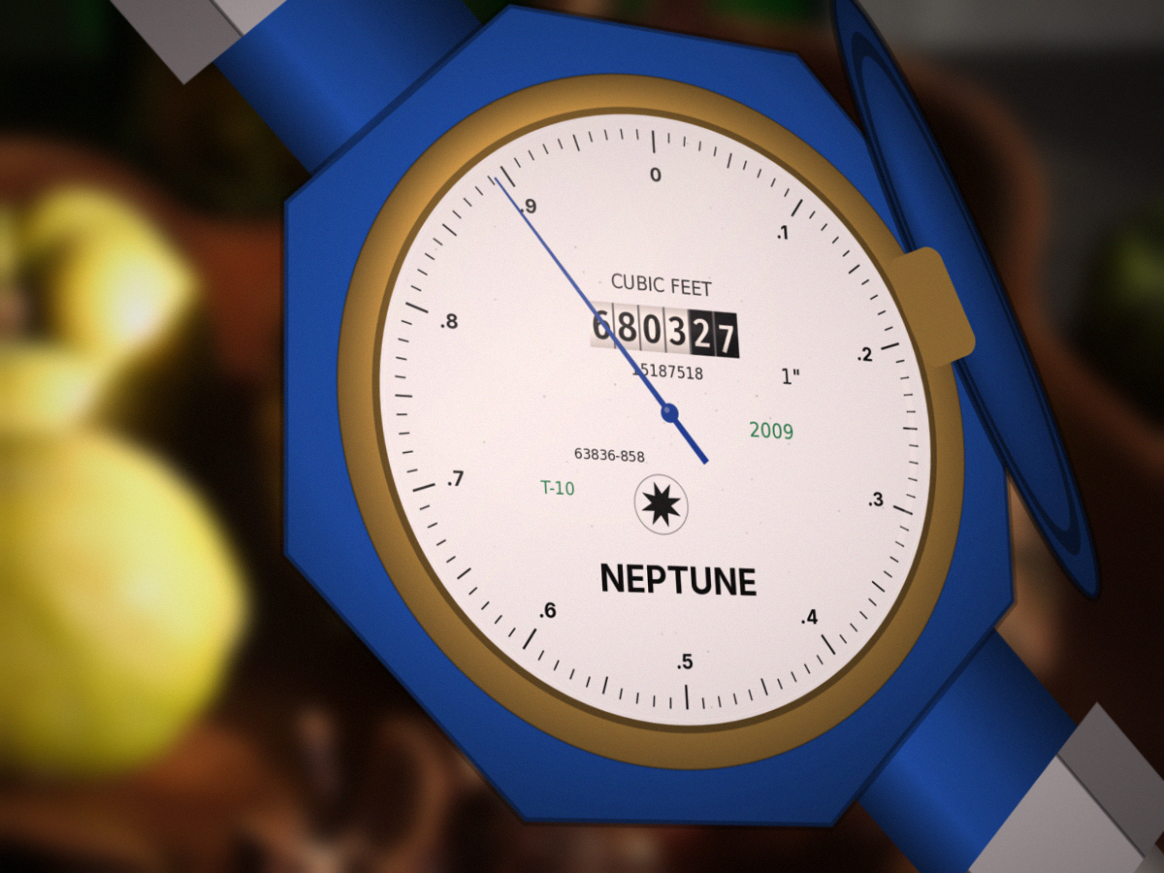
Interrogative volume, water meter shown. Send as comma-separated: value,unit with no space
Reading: 680326.89,ft³
